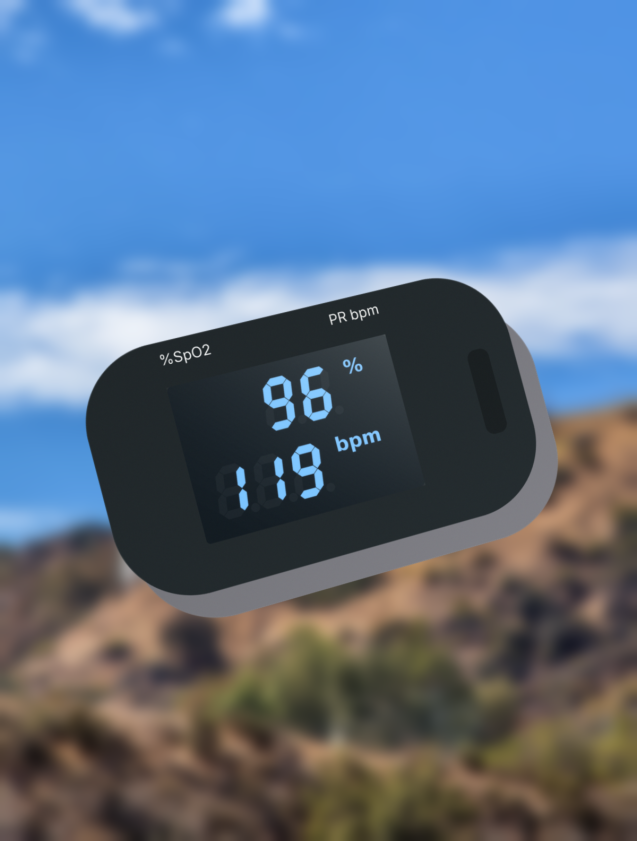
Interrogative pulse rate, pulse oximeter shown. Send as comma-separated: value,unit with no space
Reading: 119,bpm
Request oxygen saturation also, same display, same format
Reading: 96,%
